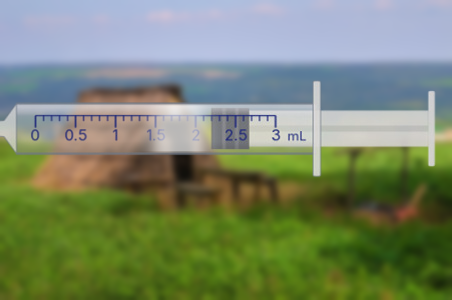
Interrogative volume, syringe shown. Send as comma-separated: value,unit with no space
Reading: 2.2,mL
